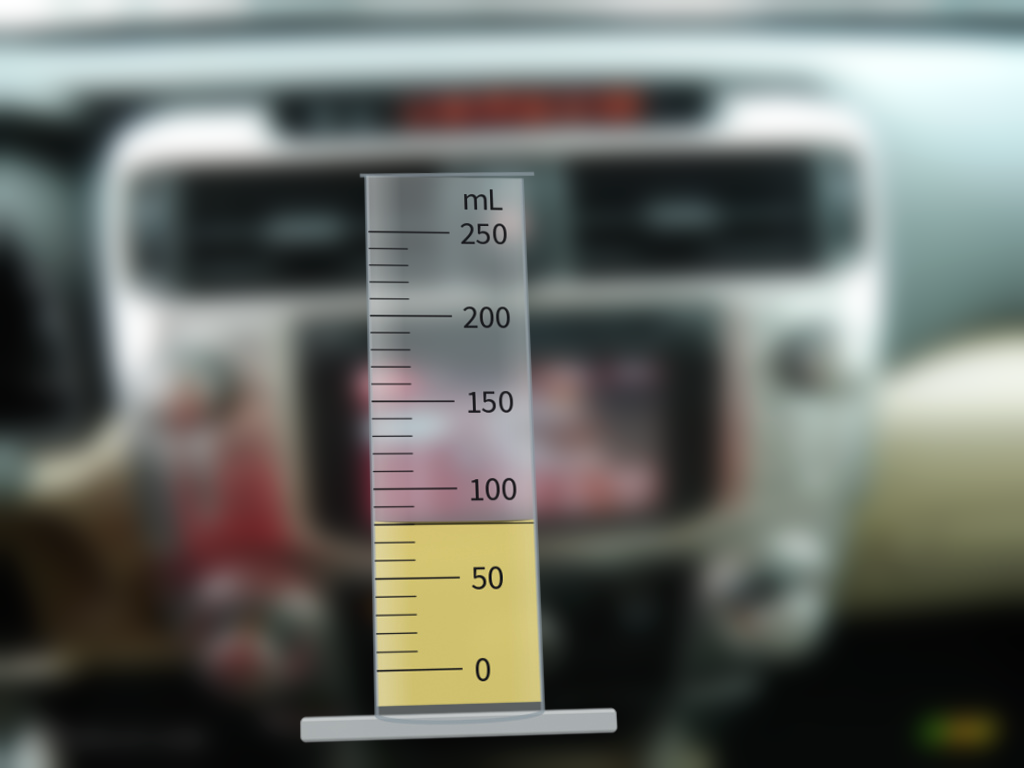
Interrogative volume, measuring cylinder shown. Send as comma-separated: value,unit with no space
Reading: 80,mL
